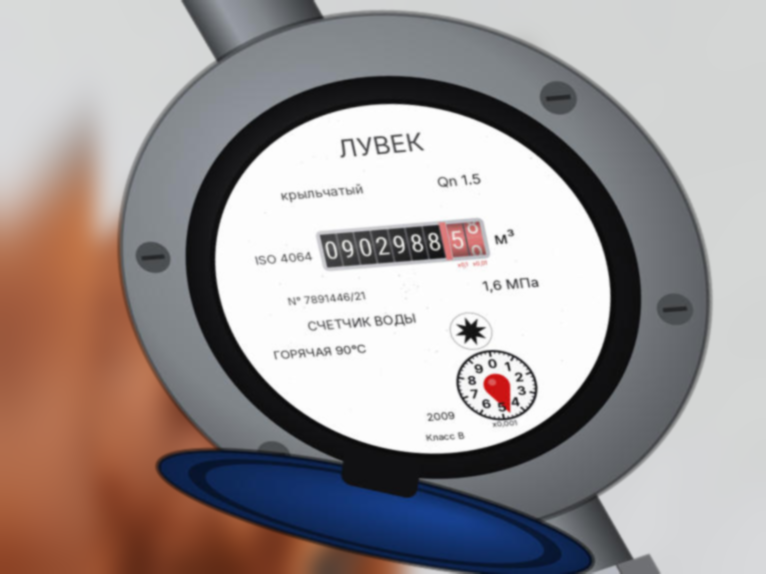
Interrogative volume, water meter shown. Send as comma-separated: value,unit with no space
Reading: 902988.584,m³
